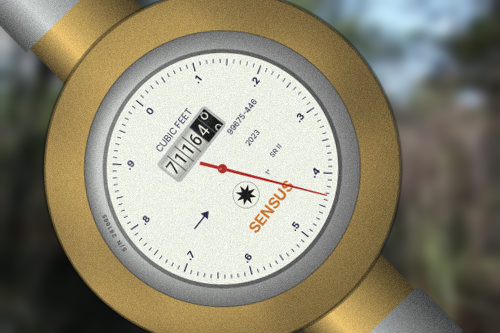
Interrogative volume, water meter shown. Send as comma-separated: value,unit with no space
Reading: 711648.43,ft³
